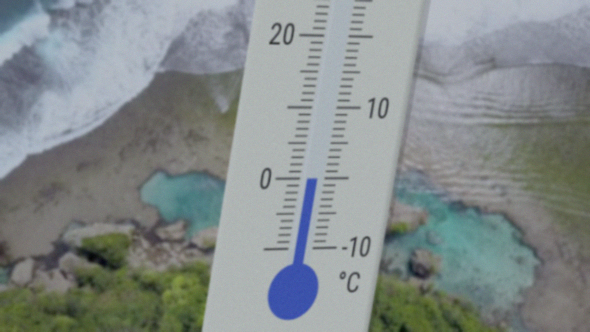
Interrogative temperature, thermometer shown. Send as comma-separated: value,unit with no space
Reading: 0,°C
